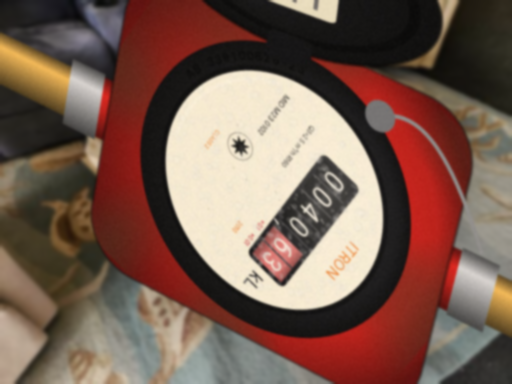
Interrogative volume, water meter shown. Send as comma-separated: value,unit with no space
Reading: 40.63,kL
